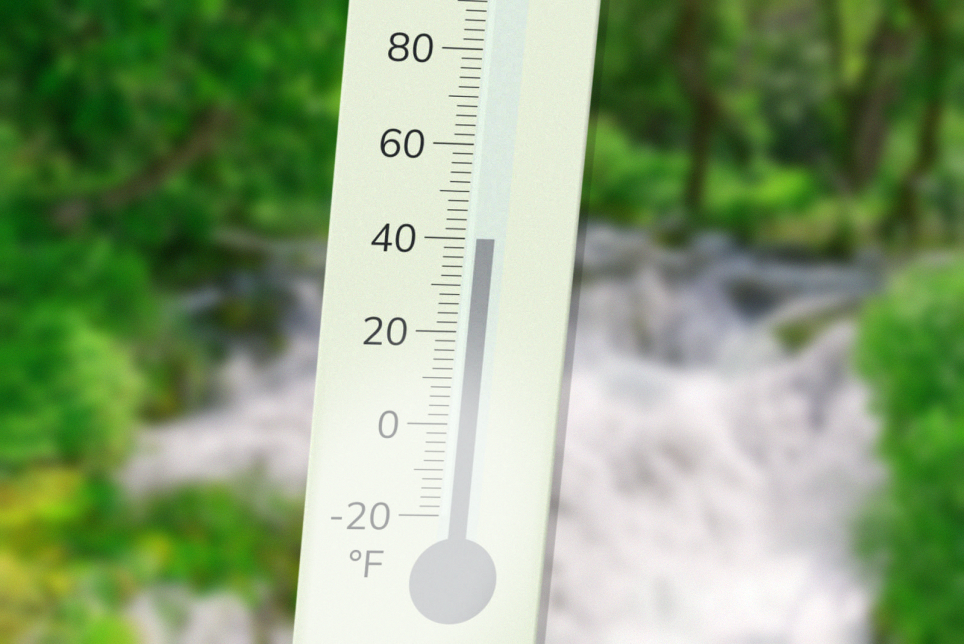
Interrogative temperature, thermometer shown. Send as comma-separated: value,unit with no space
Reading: 40,°F
